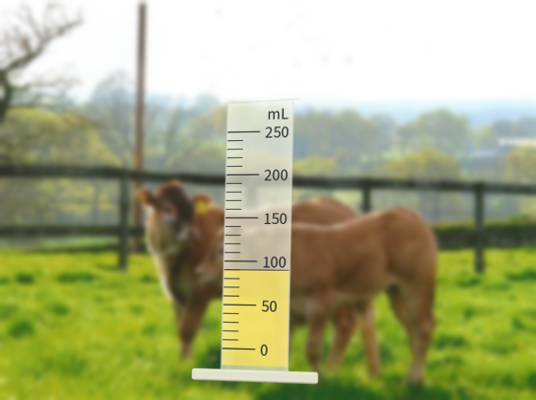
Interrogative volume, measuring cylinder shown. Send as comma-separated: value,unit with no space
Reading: 90,mL
